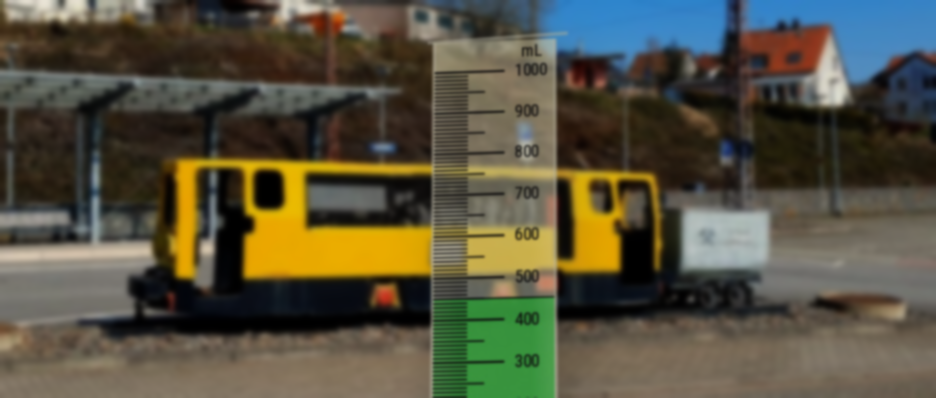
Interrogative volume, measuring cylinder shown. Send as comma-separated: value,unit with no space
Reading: 450,mL
